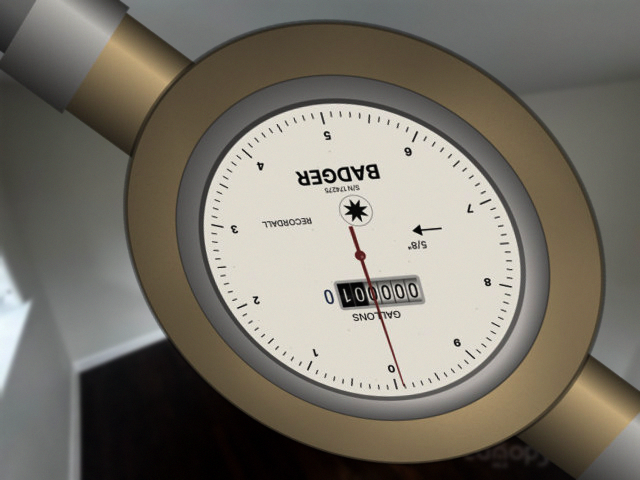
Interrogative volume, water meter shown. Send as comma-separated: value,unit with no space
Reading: 9.9,gal
